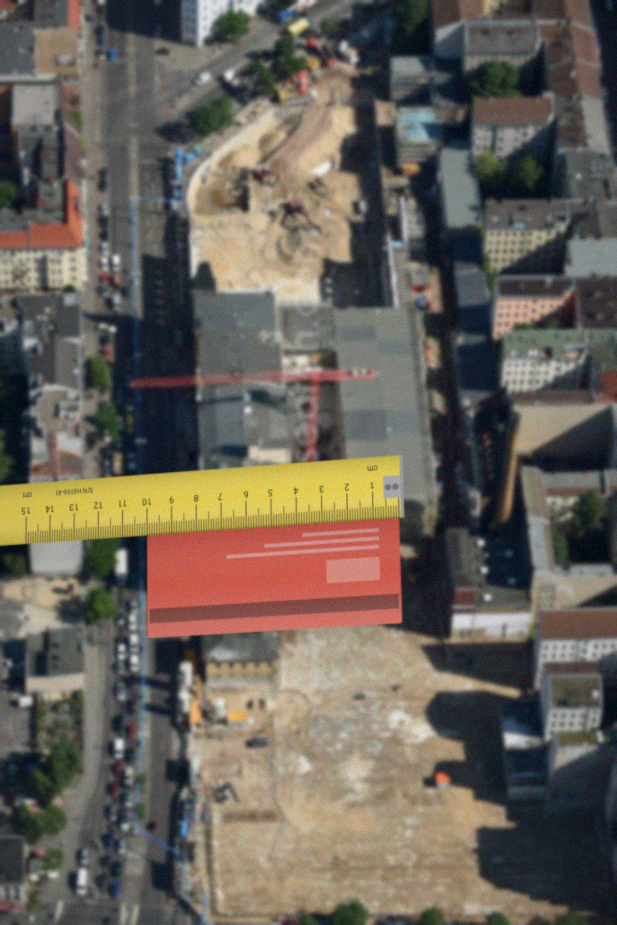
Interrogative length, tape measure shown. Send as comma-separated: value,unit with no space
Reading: 10,cm
